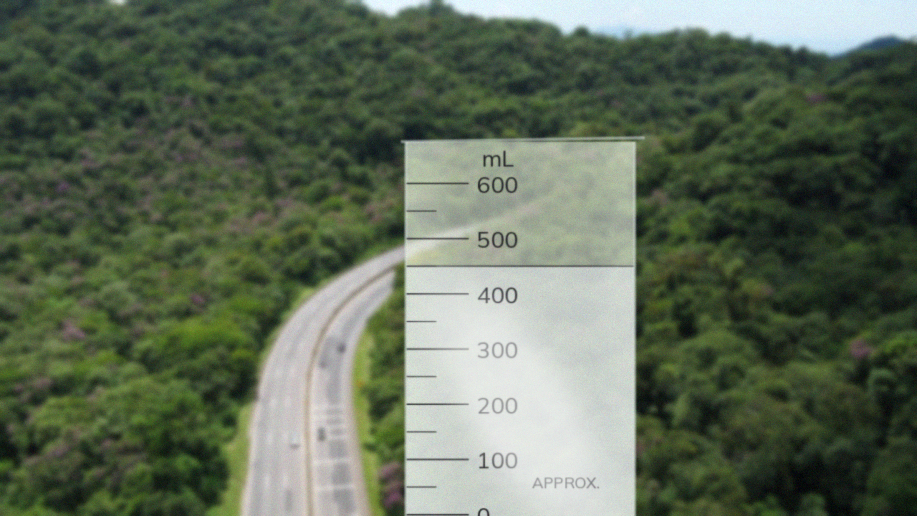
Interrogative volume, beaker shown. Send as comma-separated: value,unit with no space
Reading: 450,mL
